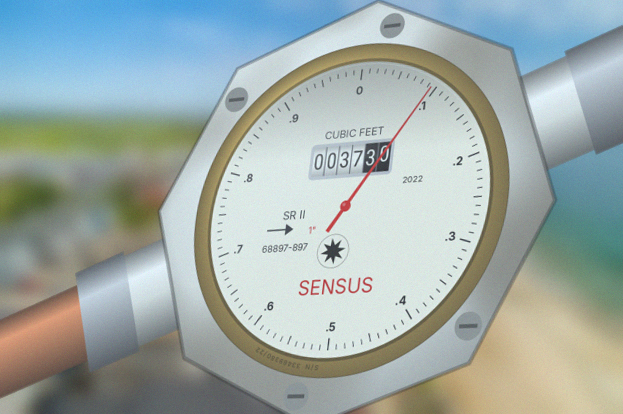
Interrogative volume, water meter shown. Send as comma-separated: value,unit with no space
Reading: 3730.09,ft³
